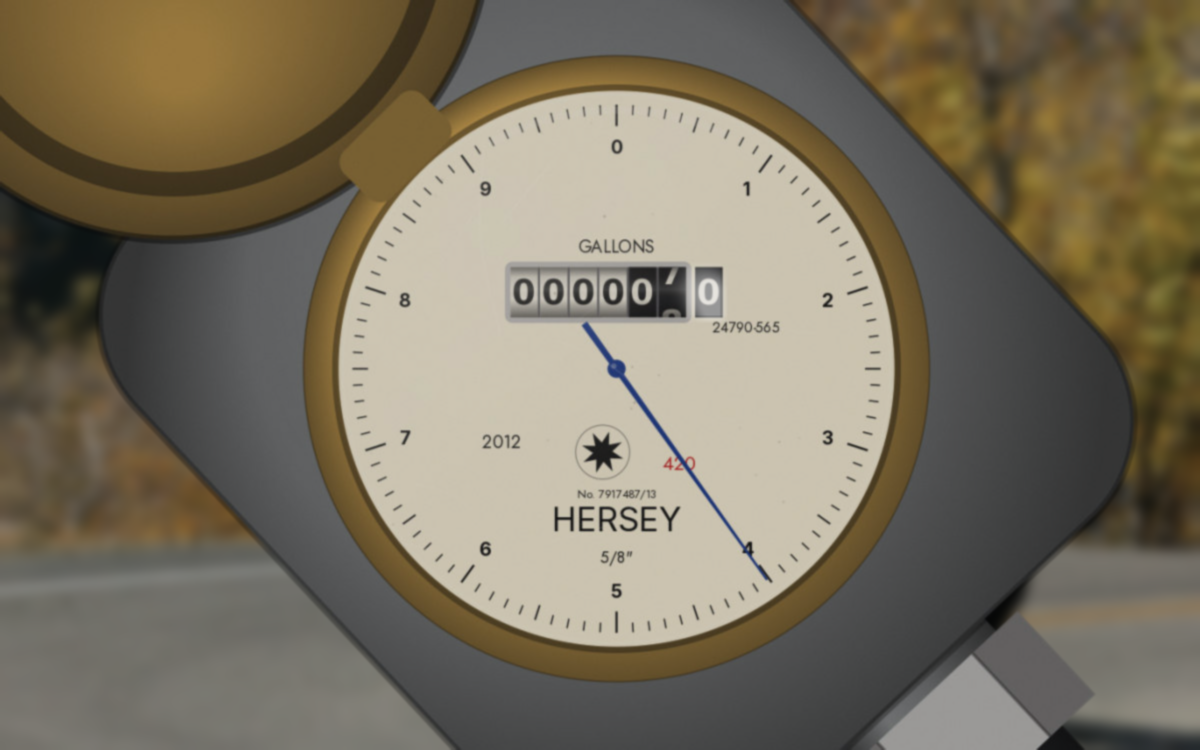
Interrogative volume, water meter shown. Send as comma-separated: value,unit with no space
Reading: 74.0,gal
